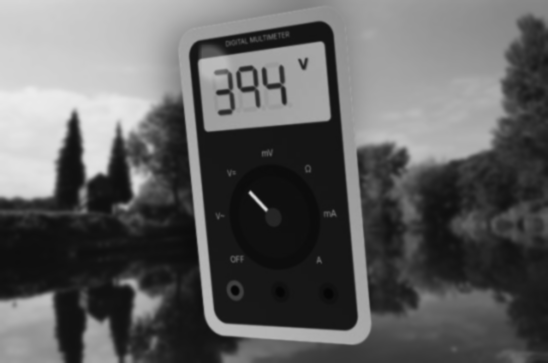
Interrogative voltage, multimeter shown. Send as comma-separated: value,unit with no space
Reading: 394,V
